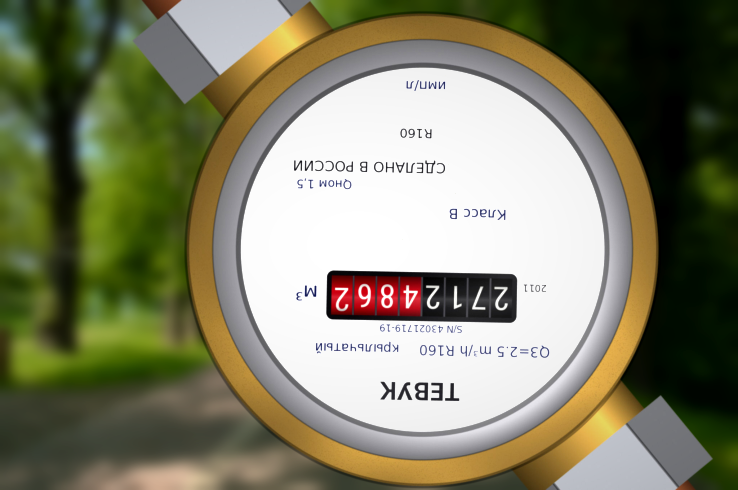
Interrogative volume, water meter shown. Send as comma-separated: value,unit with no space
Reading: 2712.4862,m³
